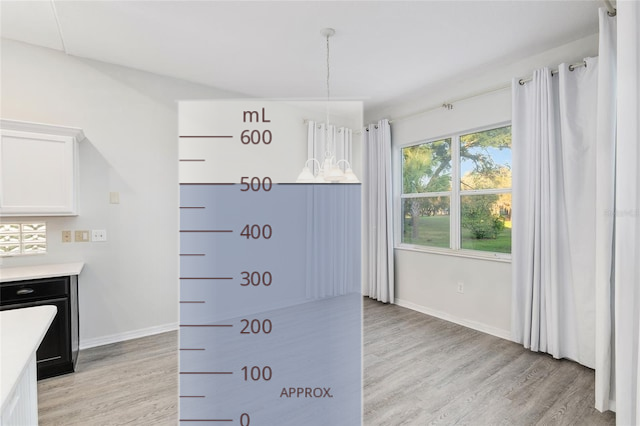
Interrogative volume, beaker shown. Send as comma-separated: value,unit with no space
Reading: 500,mL
